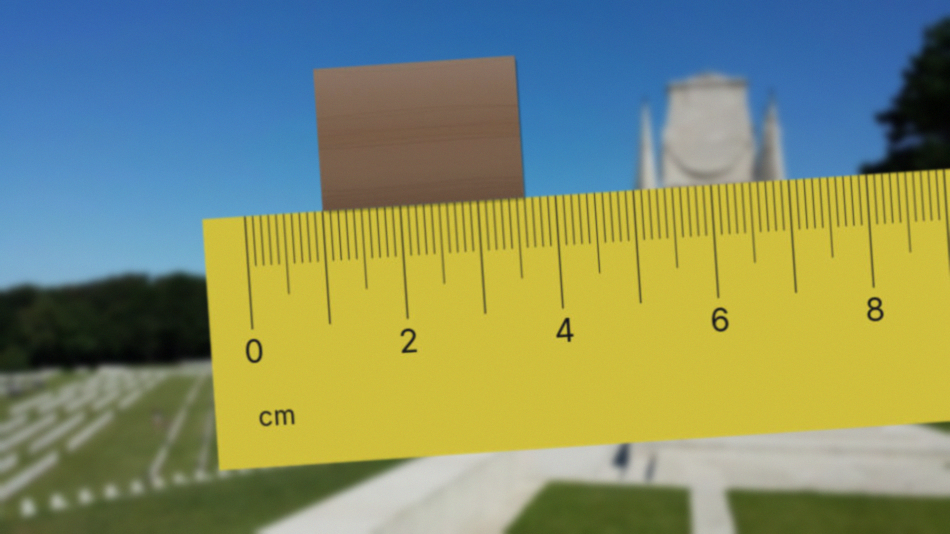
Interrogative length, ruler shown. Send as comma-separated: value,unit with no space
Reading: 2.6,cm
